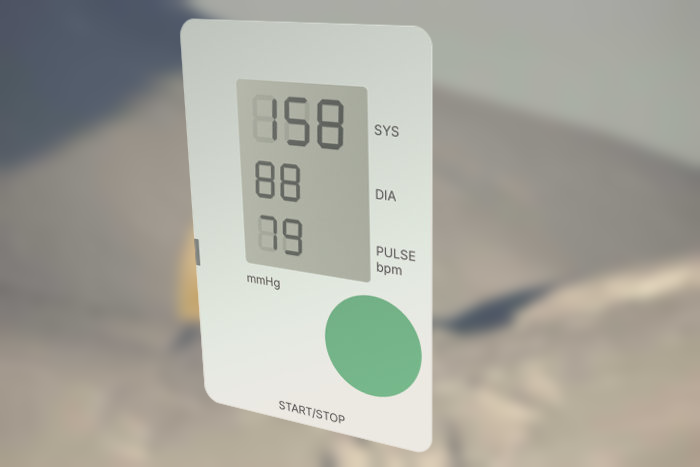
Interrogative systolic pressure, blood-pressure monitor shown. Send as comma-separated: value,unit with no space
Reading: 158,mmHg
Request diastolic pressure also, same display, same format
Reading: 88,mmHg
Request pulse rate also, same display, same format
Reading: 79,bpm
